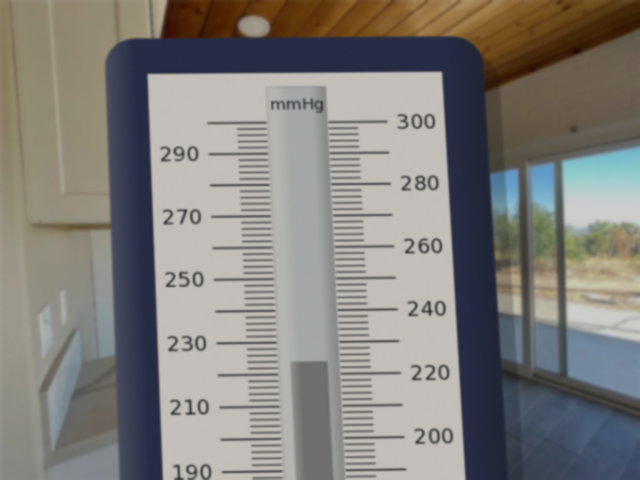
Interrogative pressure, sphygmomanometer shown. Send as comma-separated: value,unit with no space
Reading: 224,mmHg
